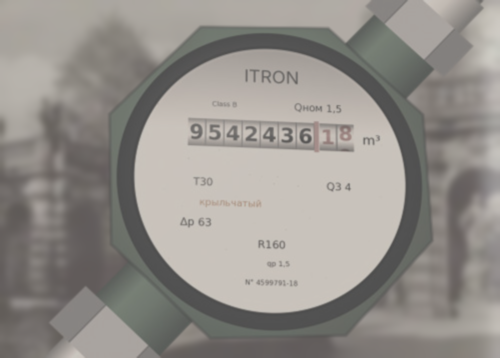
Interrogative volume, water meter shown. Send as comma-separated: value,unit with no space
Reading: 9542436.18,m³
